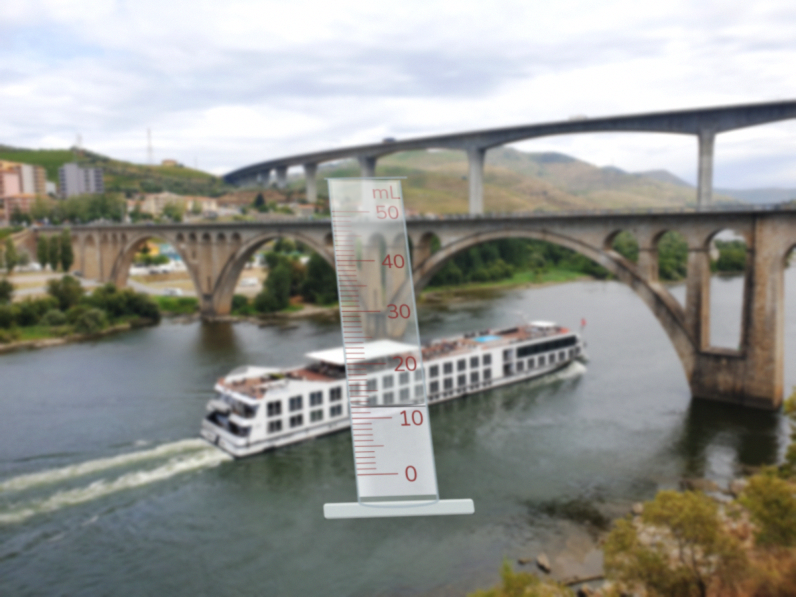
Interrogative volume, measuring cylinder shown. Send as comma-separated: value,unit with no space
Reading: 12,mL
